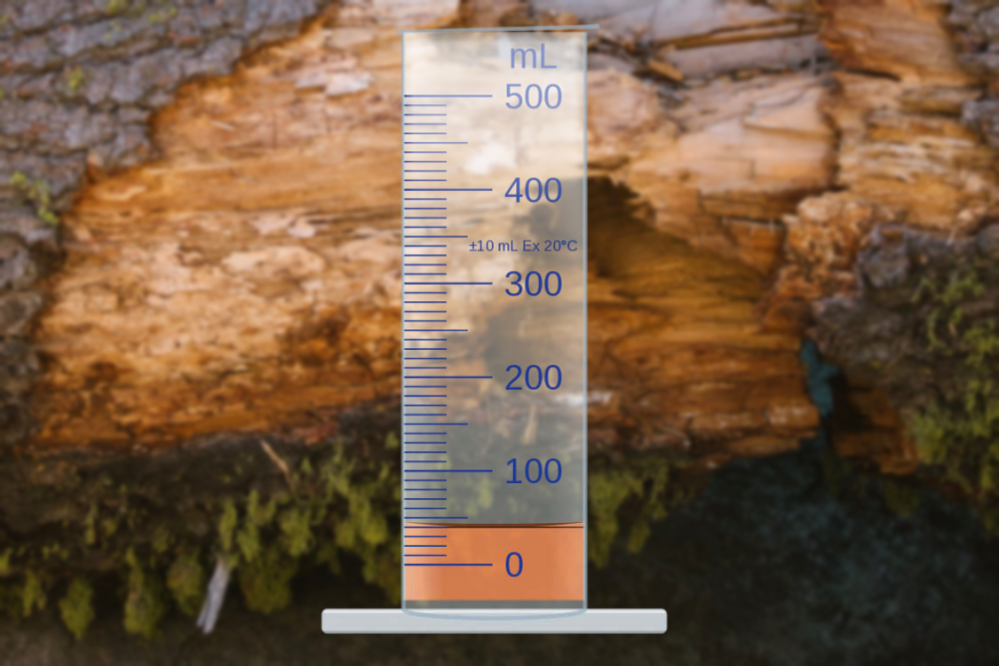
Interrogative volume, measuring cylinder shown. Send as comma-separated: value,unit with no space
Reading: 40,mL
